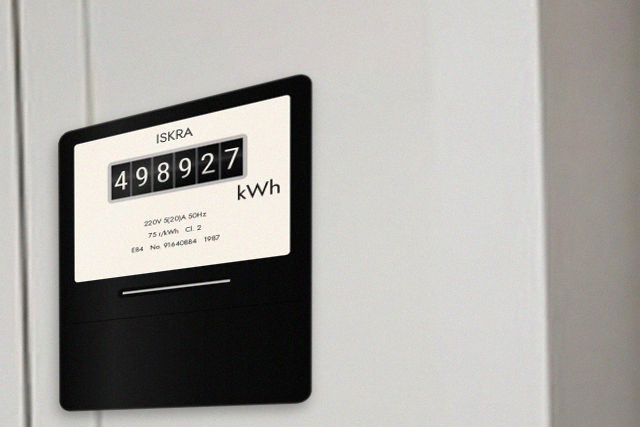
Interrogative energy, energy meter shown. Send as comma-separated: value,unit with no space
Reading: 498927,kWh
